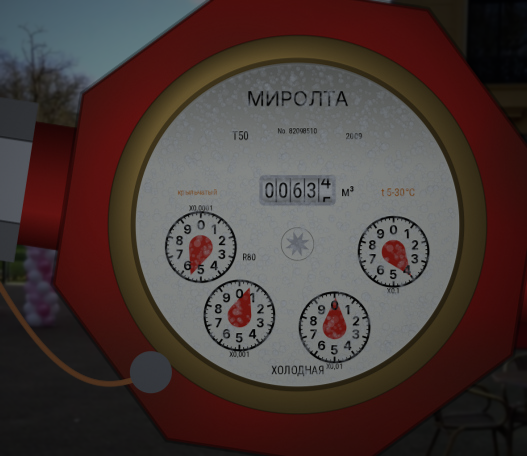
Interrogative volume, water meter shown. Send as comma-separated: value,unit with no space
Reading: 634.4005,m³
